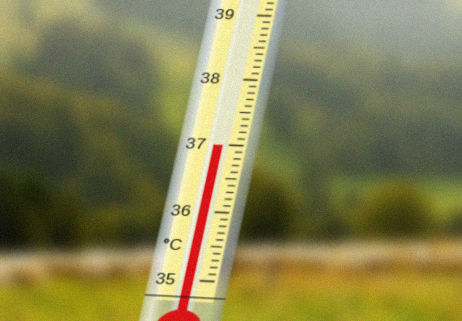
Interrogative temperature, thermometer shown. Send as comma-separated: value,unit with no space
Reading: 37,°C
